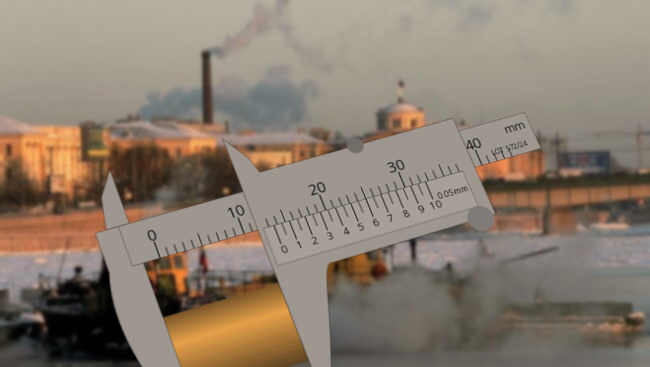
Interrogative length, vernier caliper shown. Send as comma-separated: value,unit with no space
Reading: 13.6,mm
